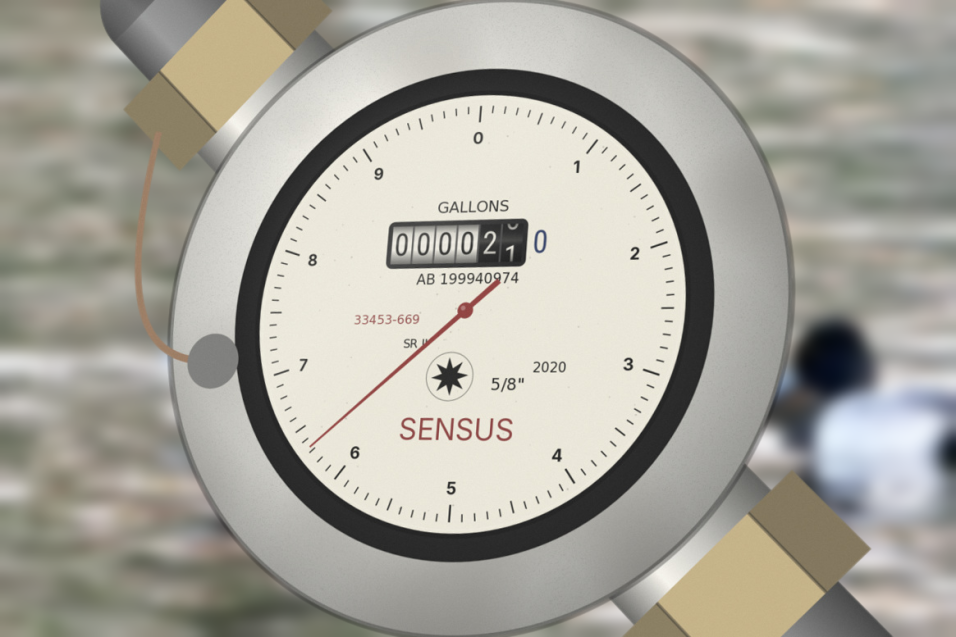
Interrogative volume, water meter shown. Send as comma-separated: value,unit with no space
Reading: 206.3,gal
